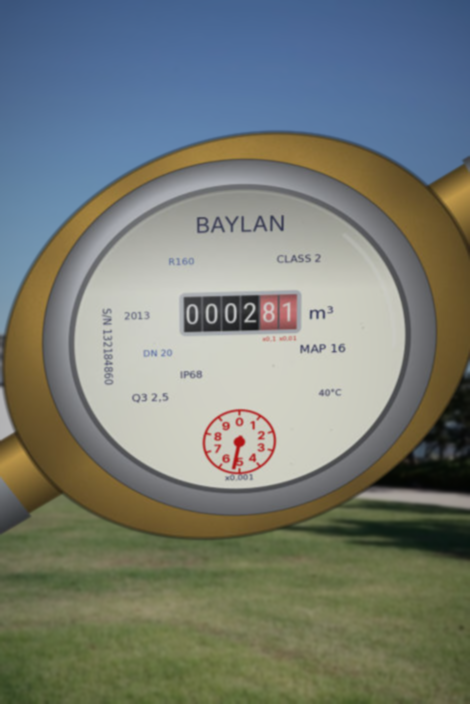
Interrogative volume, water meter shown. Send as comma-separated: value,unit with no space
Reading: 2.815,m³
